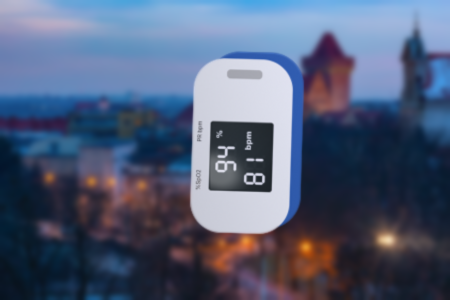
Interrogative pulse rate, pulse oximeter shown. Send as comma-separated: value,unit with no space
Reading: 81,bpm
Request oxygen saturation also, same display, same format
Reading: 94,%
